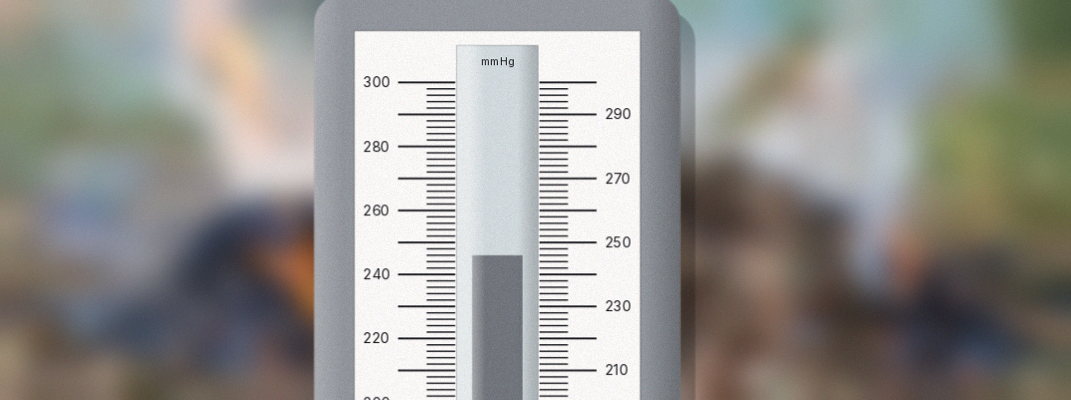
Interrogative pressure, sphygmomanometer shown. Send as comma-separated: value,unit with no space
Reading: 246,mmHg
